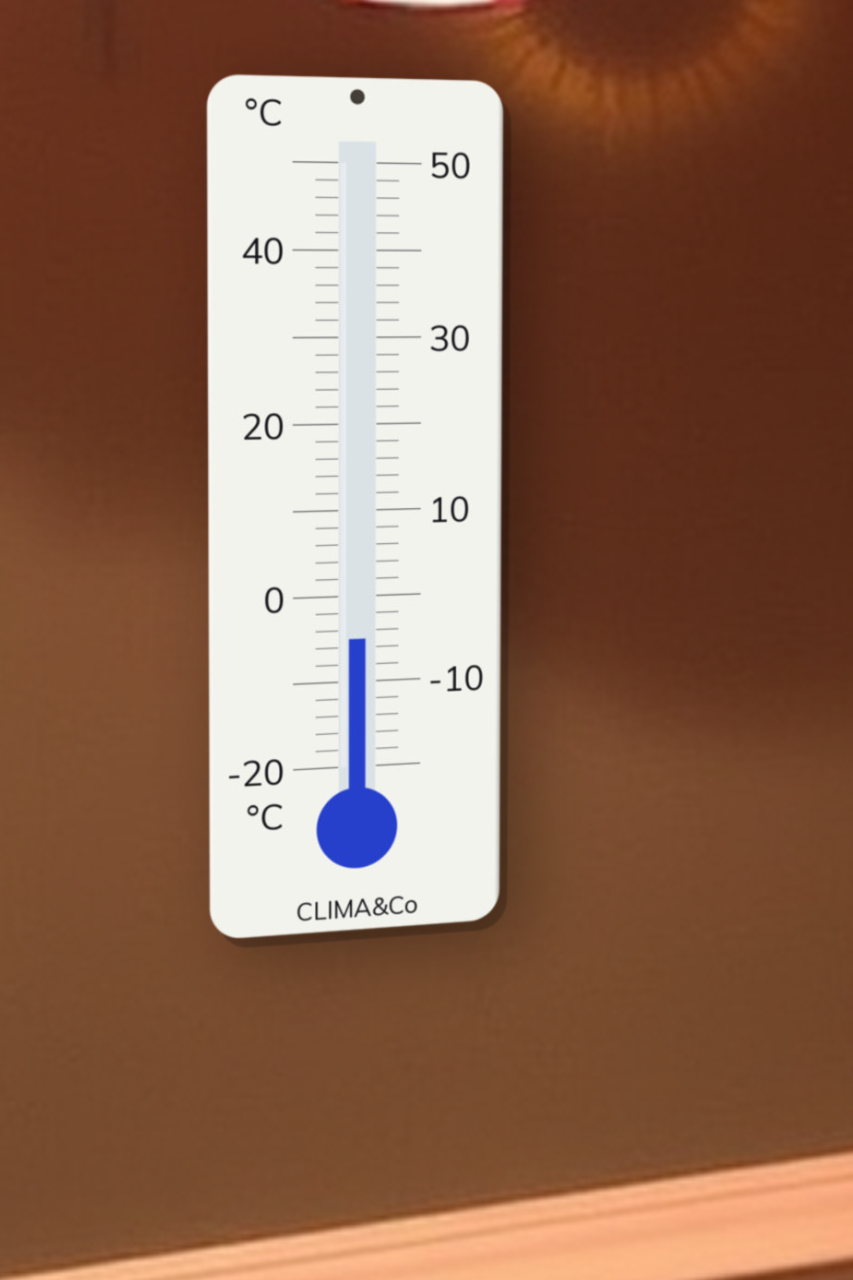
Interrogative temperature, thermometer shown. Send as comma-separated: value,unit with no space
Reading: -5,°C
